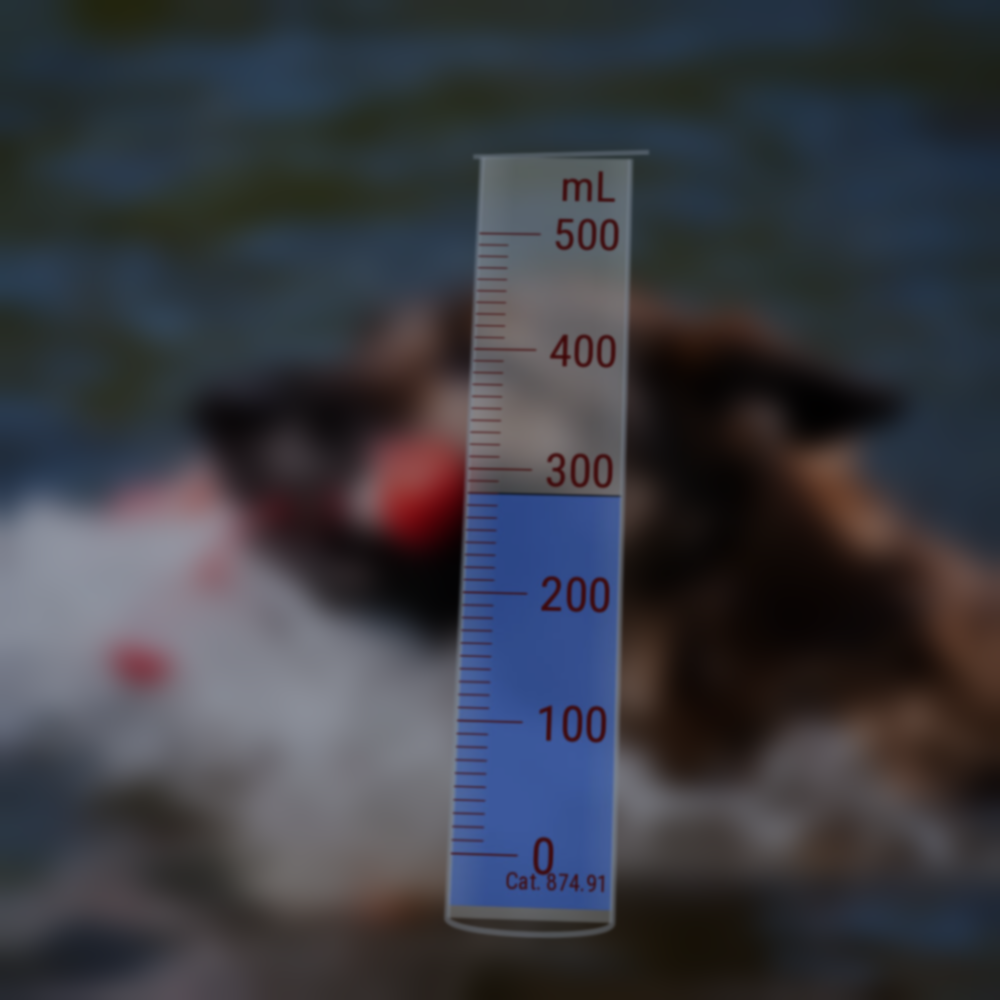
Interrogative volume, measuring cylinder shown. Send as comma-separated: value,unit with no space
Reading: 280,mL
